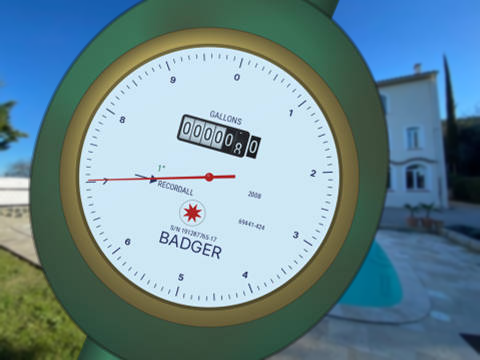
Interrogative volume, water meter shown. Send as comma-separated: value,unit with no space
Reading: 77.0,gal
